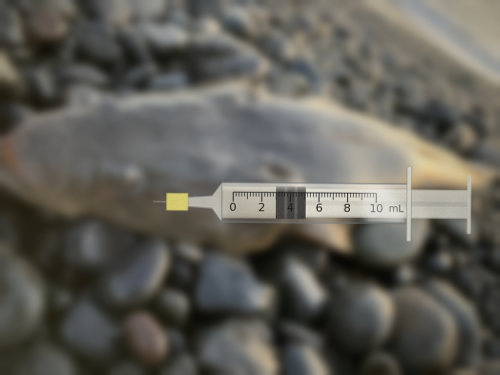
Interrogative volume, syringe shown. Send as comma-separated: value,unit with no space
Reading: 3,mL
